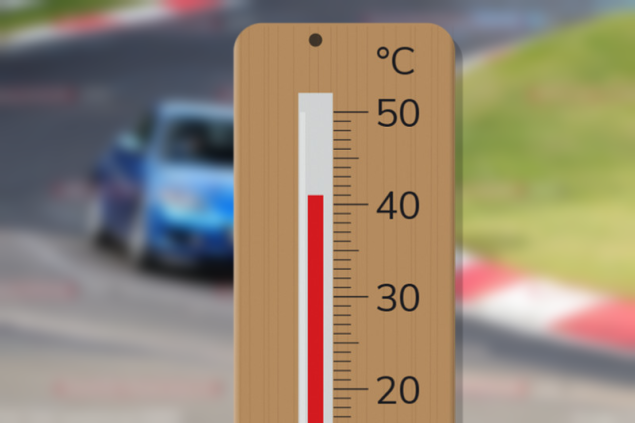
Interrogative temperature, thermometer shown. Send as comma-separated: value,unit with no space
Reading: 41,°C
